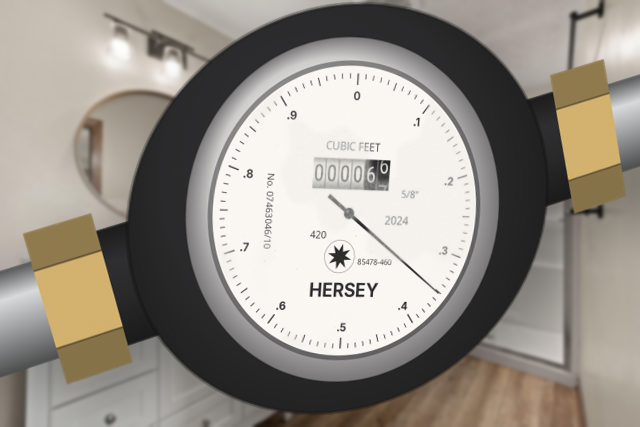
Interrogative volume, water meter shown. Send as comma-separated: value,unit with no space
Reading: 66.35,ft³
